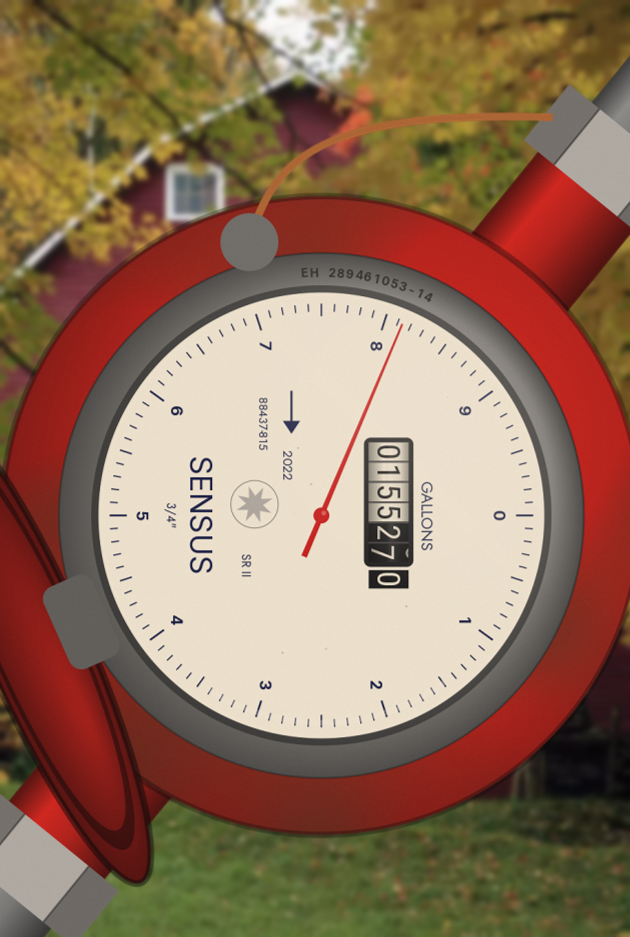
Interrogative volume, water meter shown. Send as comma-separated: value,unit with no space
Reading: 155268.1,gal
